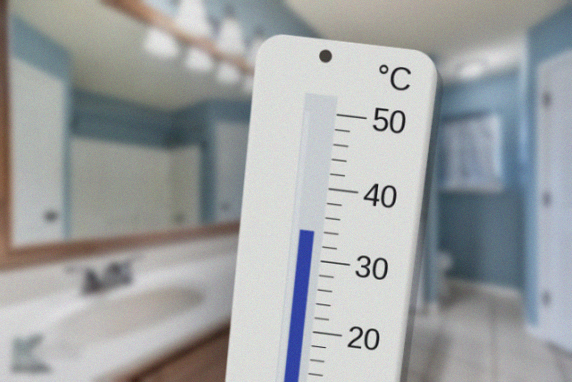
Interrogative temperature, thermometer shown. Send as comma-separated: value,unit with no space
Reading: 34,°C
